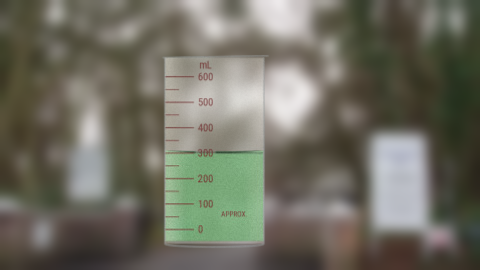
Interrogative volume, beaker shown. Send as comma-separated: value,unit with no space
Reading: 300,mL
